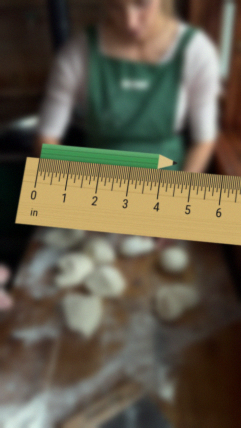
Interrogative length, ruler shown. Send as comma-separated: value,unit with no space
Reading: 4.5,in
